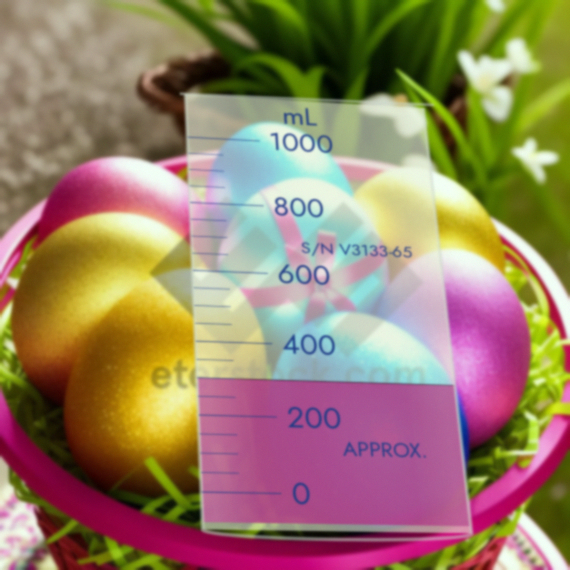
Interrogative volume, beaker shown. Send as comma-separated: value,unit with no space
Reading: 300,mL
